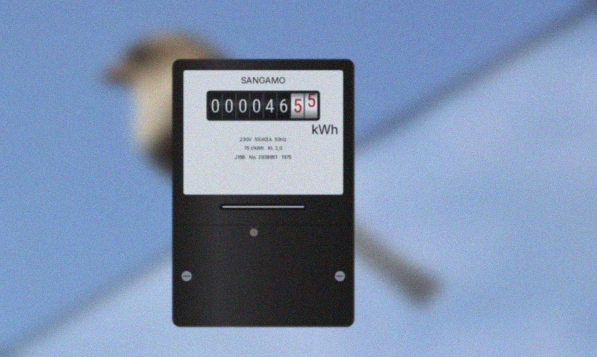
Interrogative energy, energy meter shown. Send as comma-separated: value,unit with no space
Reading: 46.55,kWh
